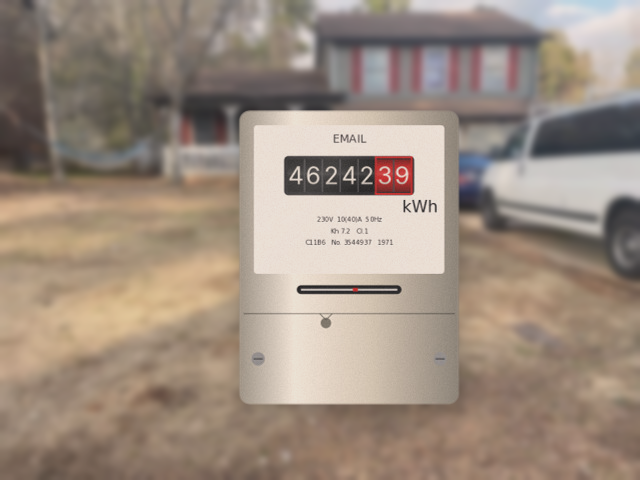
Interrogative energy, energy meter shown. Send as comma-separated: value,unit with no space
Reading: 46242.39,kWh
